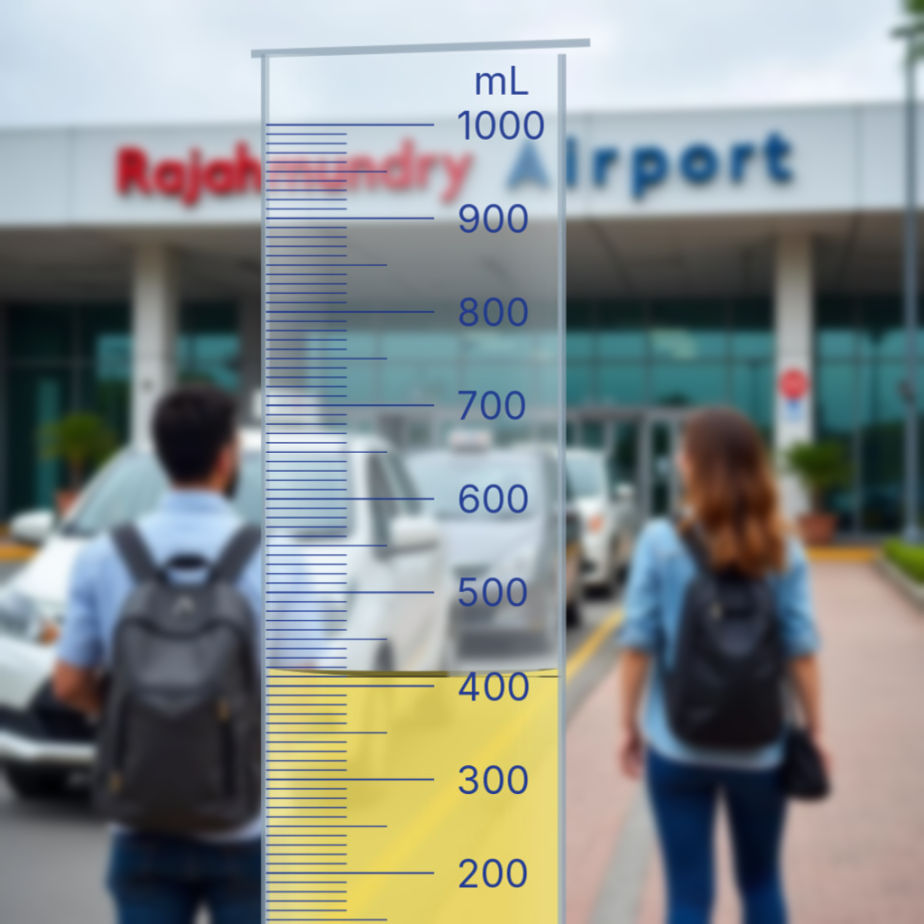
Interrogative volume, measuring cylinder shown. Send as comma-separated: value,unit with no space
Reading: 410,mL
